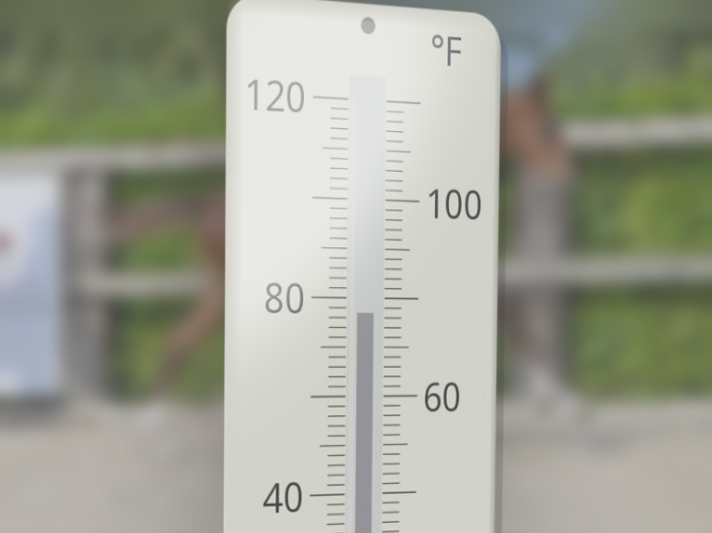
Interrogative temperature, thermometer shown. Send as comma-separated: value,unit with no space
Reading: 77,°F
